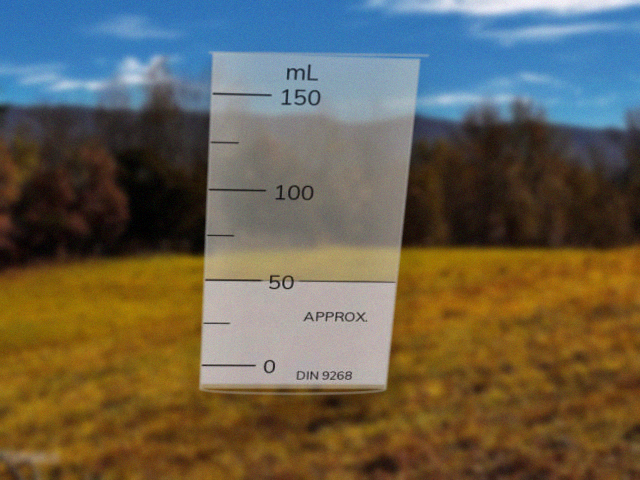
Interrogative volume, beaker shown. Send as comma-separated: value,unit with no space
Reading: 50,mL
